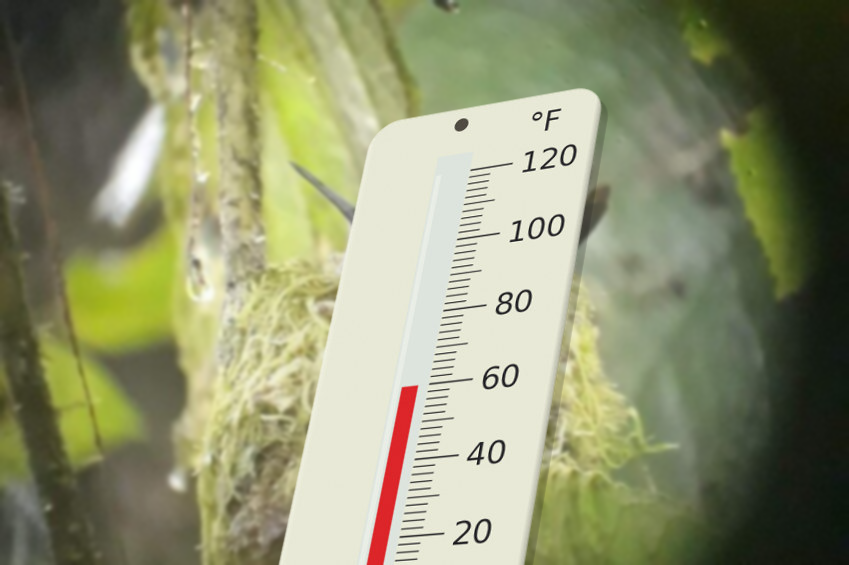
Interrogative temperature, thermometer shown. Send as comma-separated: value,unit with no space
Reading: 60,°F
